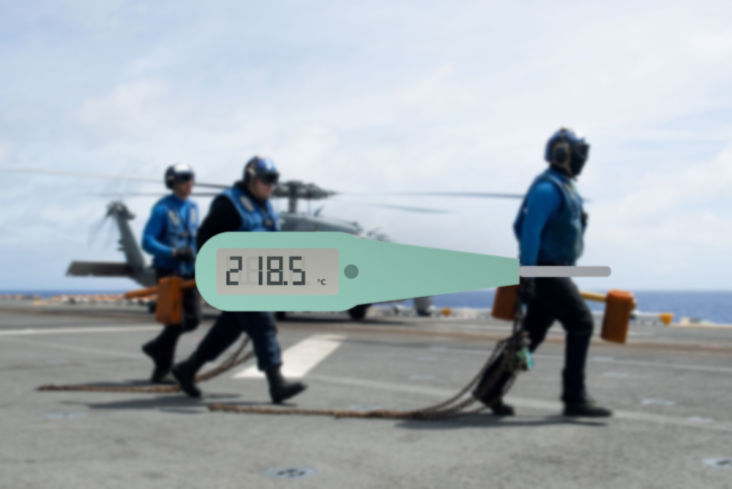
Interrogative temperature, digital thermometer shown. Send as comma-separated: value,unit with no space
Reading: 218.5,°C
